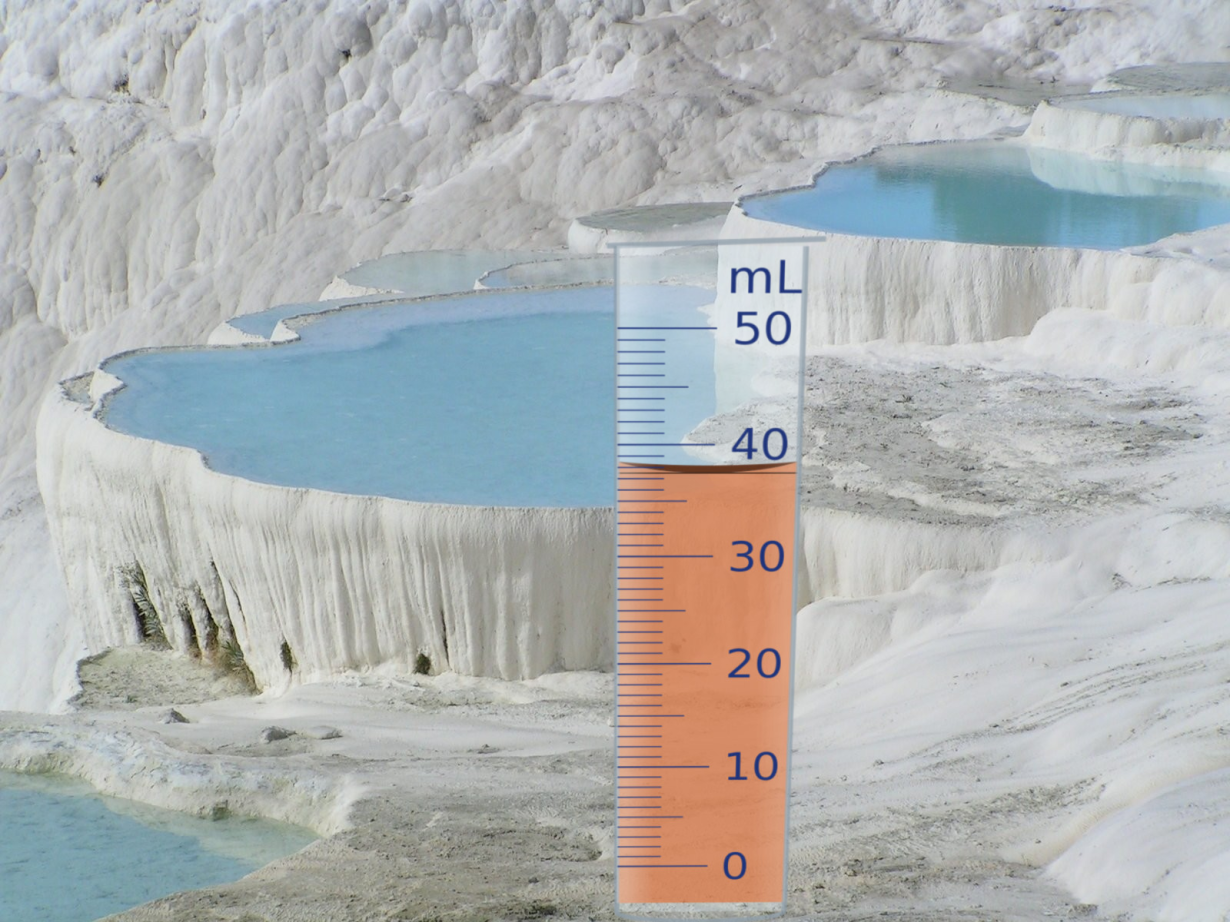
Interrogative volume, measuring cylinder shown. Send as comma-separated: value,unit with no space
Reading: 37.5,mL
